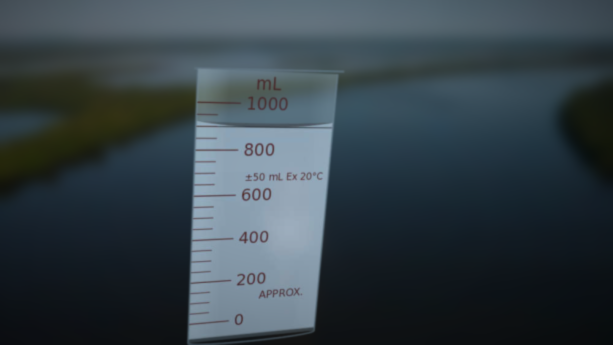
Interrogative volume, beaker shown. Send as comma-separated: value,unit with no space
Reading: 900,mL
